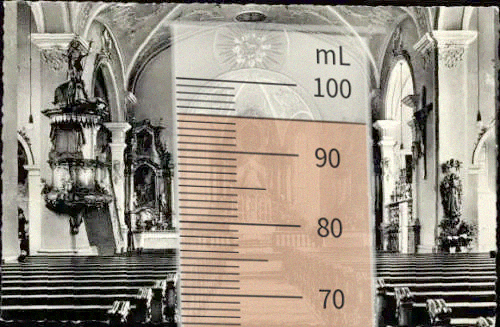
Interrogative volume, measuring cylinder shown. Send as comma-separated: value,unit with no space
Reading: 95,mL
